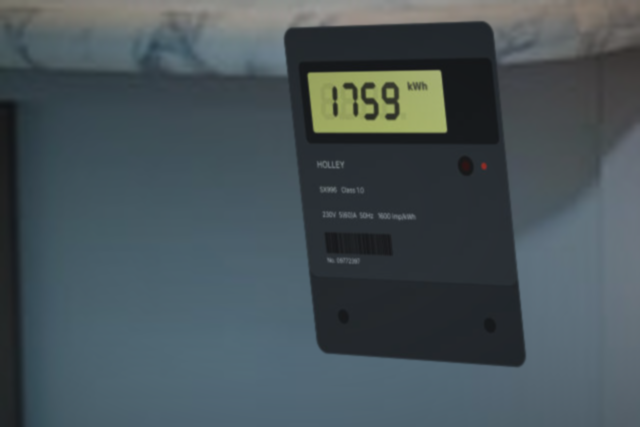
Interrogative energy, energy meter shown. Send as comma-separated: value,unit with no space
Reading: 1759,kWh
